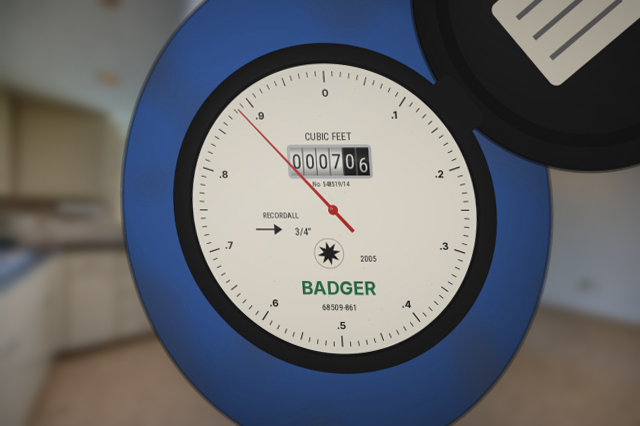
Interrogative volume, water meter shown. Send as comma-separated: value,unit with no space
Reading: 705.88,ft³
